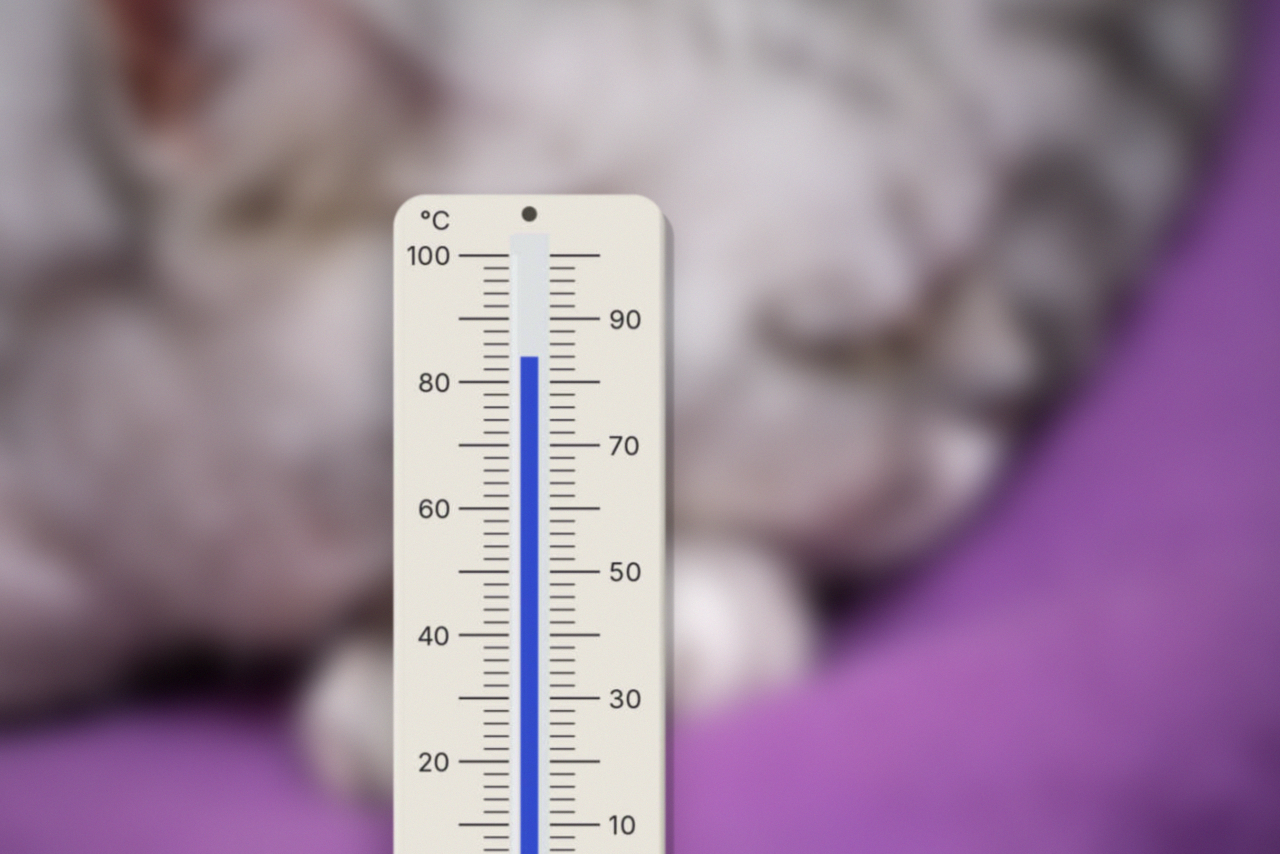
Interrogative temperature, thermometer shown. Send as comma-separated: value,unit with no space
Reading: 84,°C
